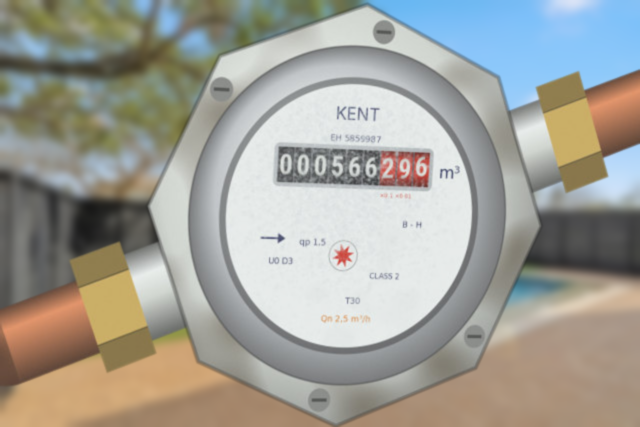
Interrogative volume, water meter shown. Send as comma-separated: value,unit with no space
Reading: 566.296,m³
